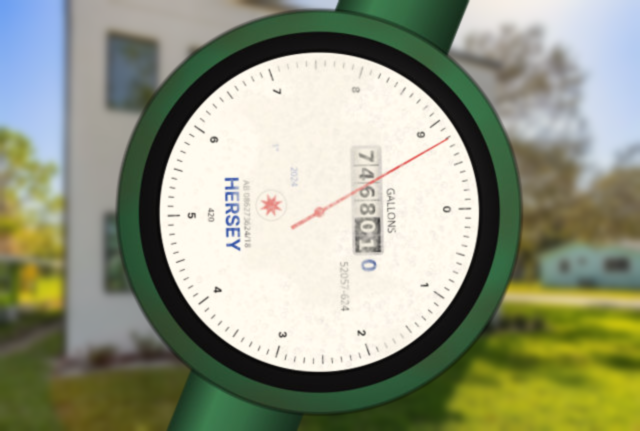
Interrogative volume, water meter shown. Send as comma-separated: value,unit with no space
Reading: 7468009.2,gal
